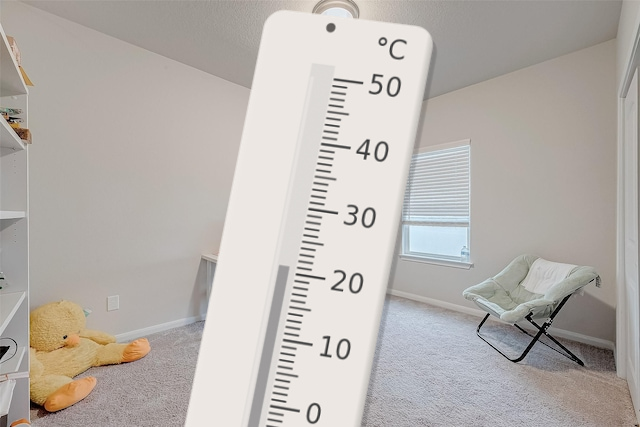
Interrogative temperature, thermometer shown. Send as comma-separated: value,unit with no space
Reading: 21,°C
